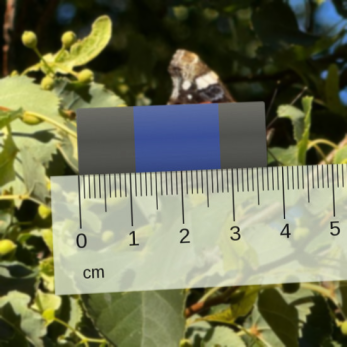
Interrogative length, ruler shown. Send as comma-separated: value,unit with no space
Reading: 3.7,cm
